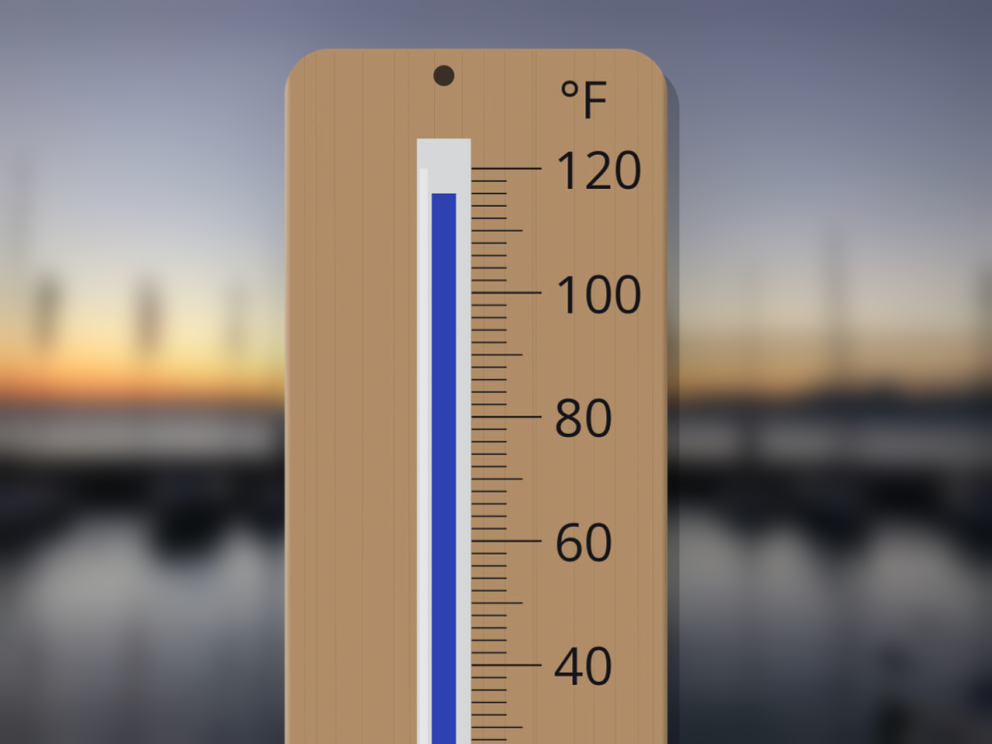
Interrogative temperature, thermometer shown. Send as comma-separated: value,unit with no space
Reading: 116,°F
